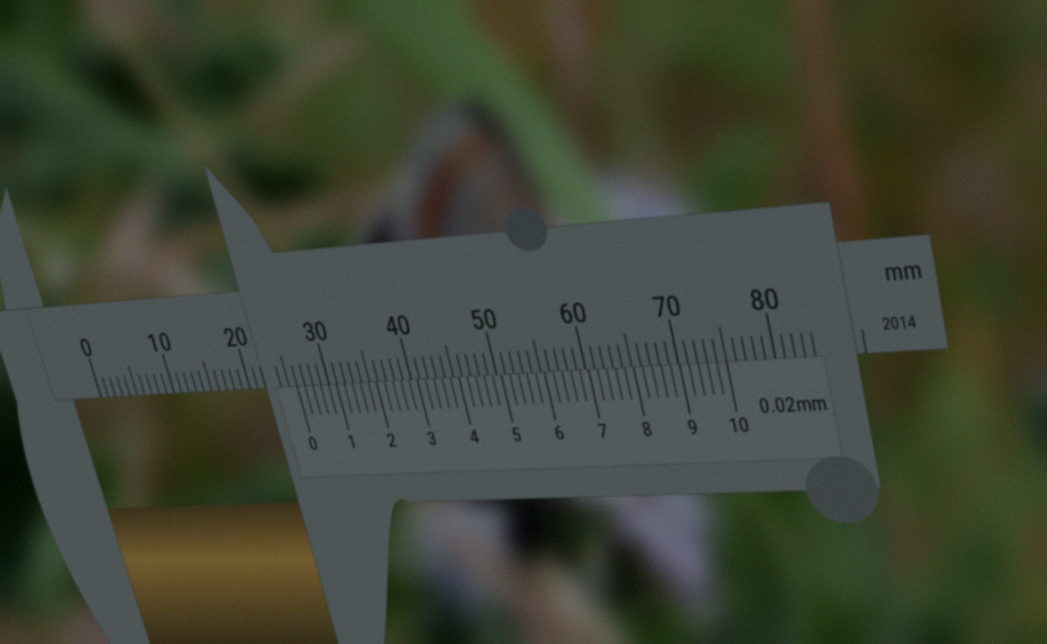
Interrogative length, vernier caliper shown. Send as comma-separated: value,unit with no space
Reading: 26.0,mm
